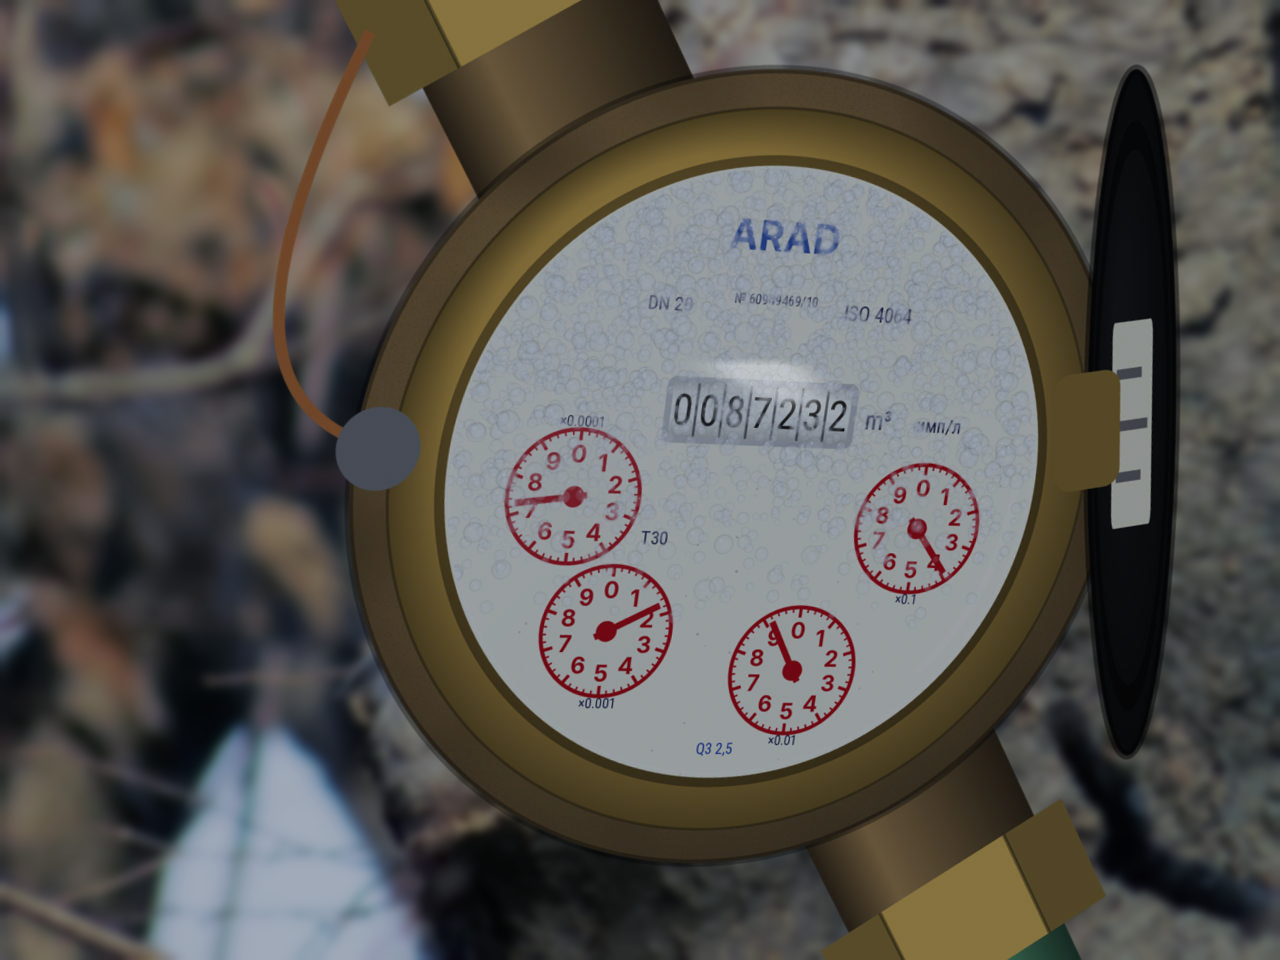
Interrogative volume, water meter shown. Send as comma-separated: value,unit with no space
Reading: 87232.3917,m³
